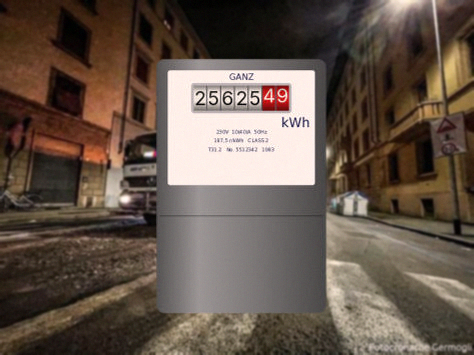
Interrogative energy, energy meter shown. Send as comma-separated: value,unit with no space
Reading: 25625.49,kWh
